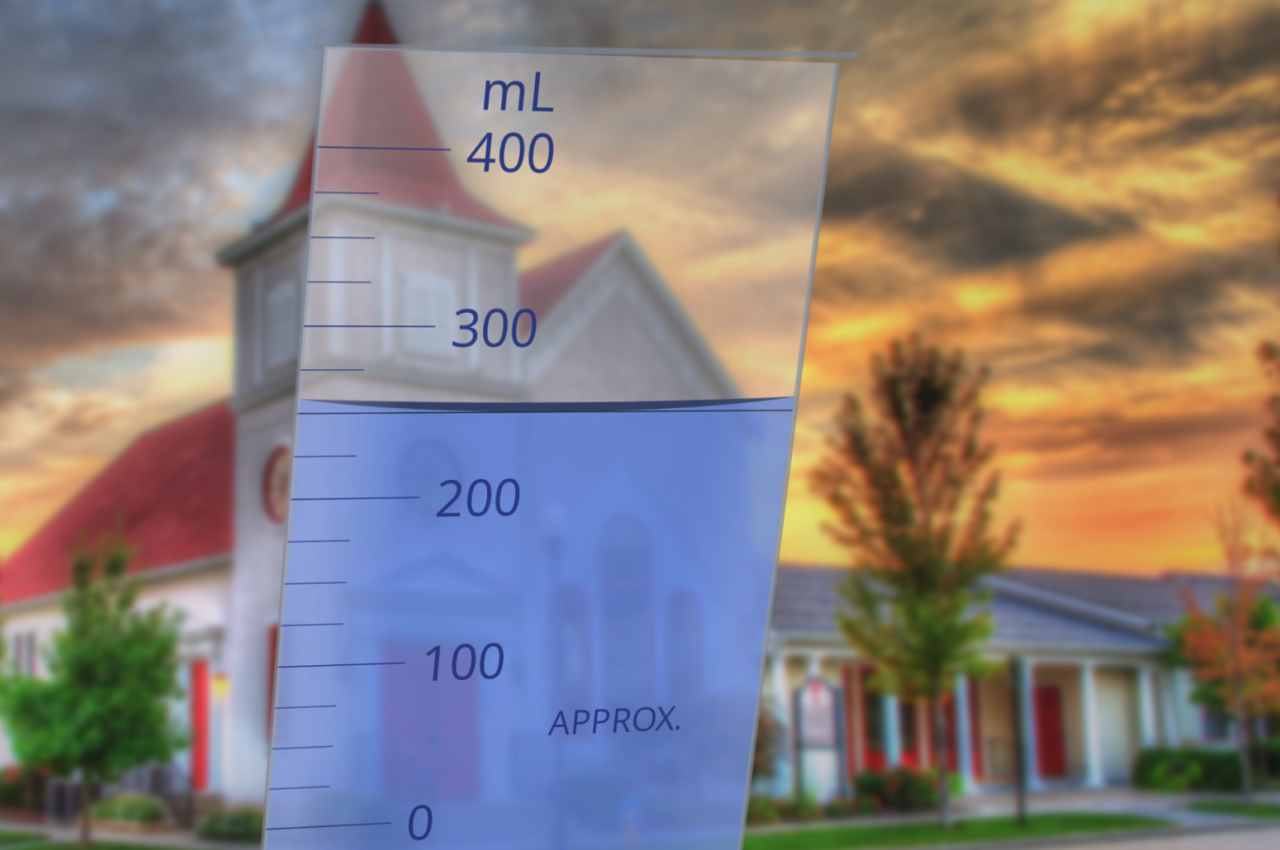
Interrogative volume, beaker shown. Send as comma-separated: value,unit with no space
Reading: 250,mL
